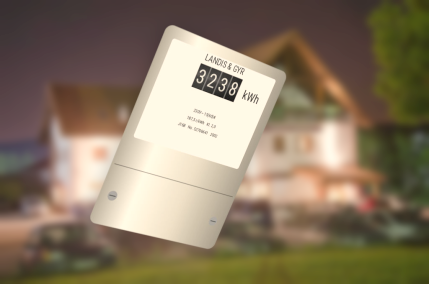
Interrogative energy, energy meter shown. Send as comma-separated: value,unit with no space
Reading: 3238,kWh
